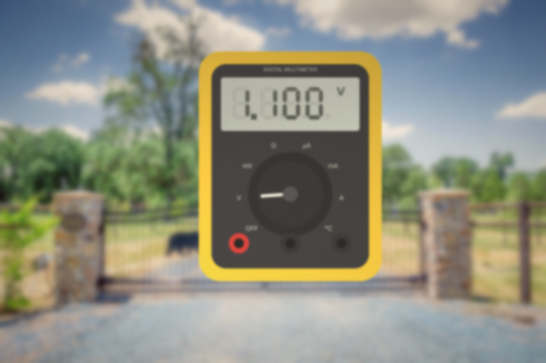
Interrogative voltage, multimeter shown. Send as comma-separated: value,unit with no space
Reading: 1.100,V
